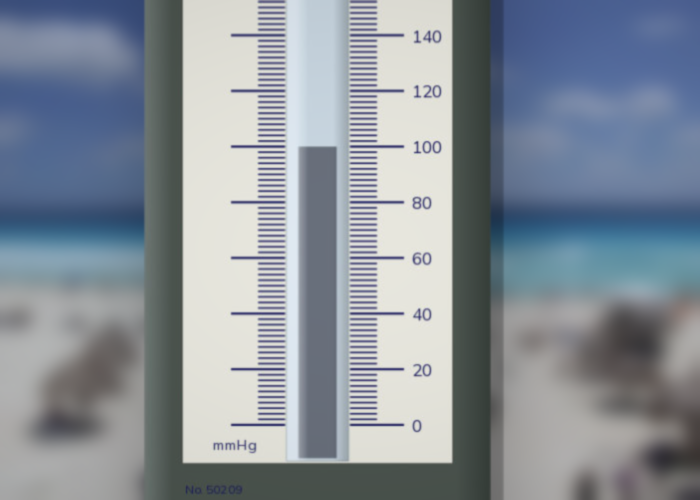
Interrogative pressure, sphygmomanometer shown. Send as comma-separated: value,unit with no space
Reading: 100,mmHg
